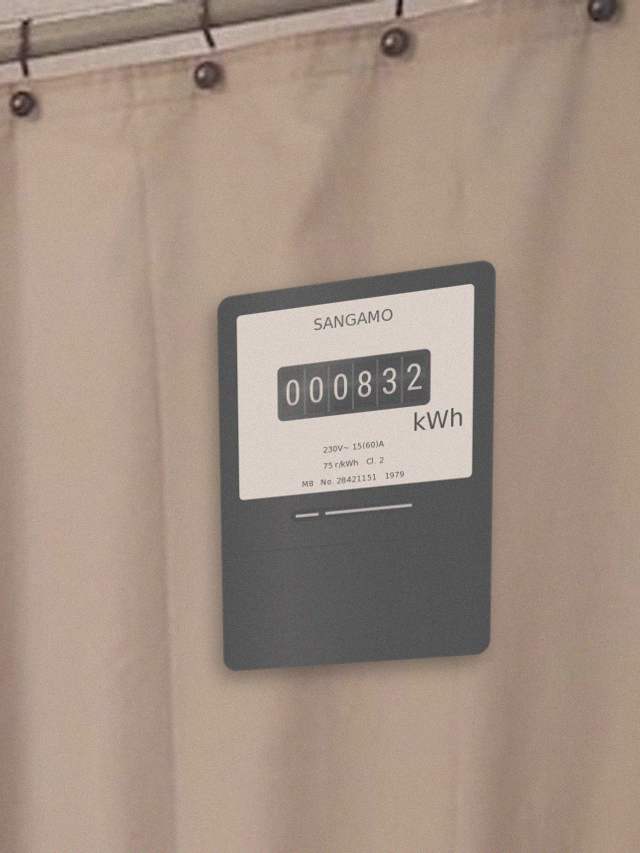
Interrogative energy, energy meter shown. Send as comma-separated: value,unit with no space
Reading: 832,kWh
